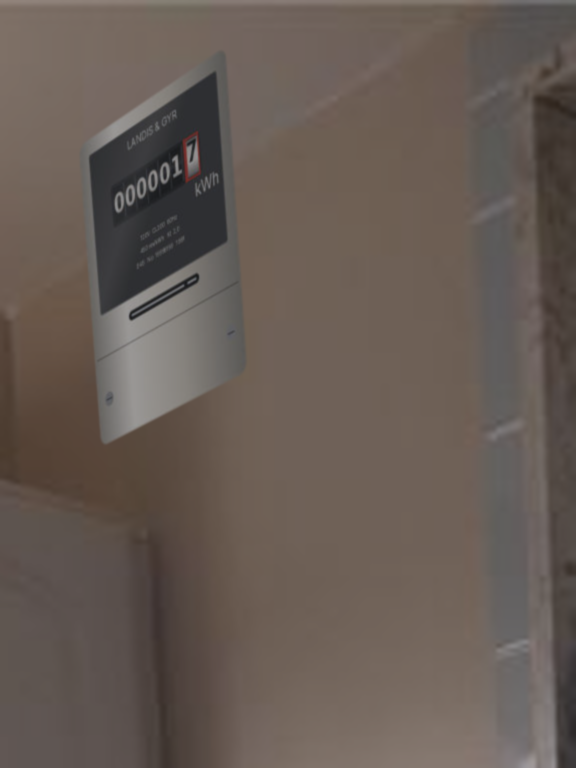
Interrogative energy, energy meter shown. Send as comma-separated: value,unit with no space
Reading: 1.7,kWh
